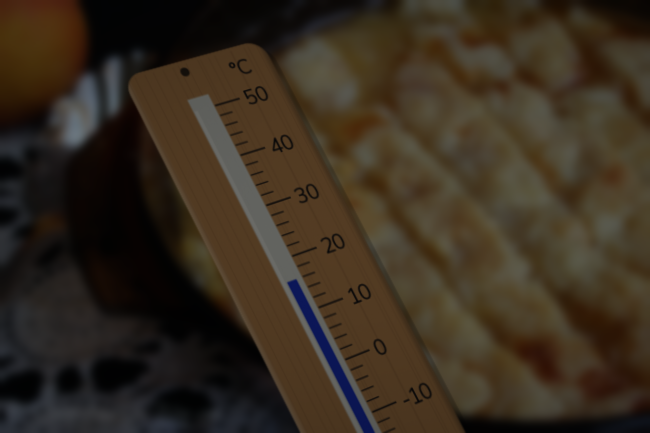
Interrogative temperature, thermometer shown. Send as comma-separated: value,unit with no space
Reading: 16,°C
